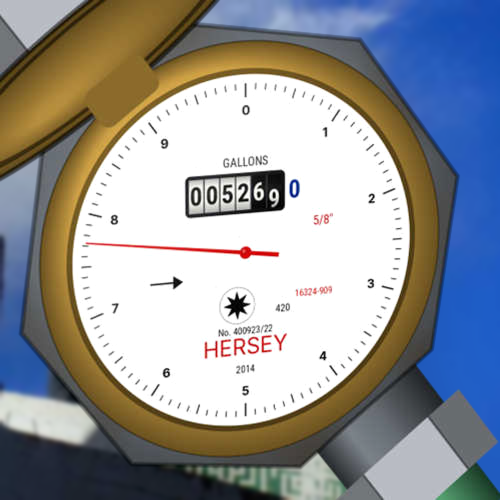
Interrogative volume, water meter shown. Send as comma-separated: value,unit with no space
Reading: 52687.7,gal
